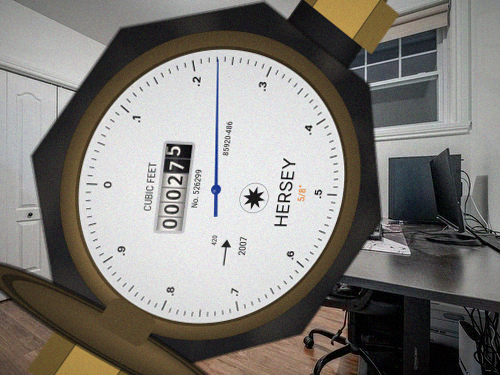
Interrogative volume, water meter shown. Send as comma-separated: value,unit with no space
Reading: 275.23,ft³
